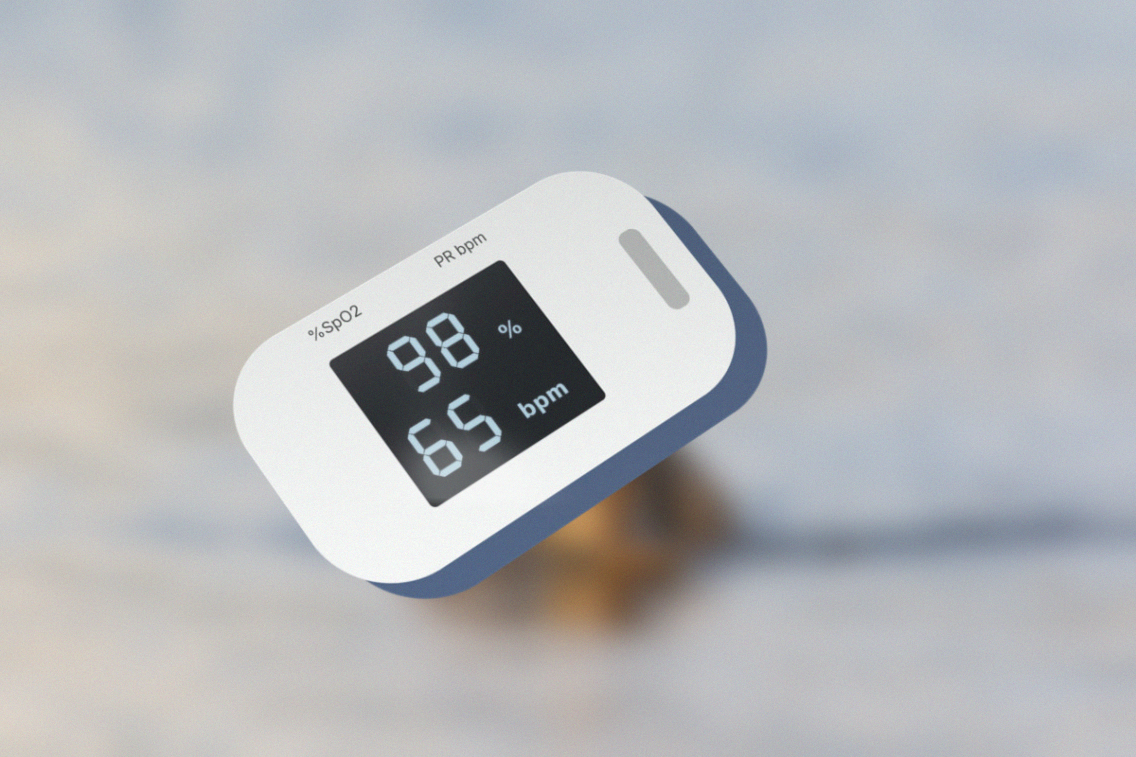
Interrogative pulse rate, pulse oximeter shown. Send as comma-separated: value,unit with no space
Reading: 65,bpm
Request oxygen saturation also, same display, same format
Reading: 98,%
